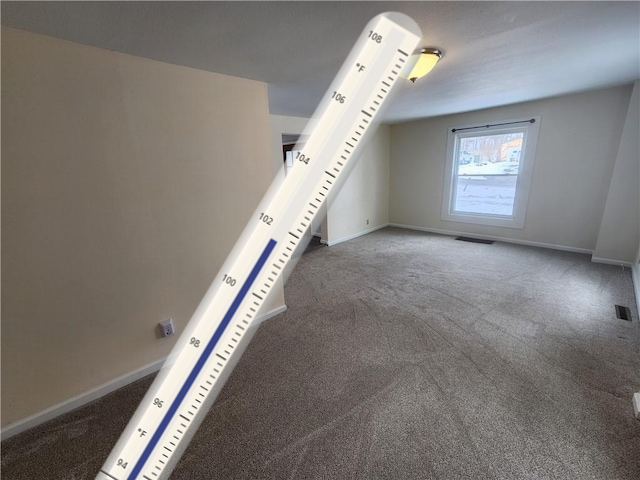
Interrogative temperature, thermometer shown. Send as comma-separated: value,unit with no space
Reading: 101.6,°F
